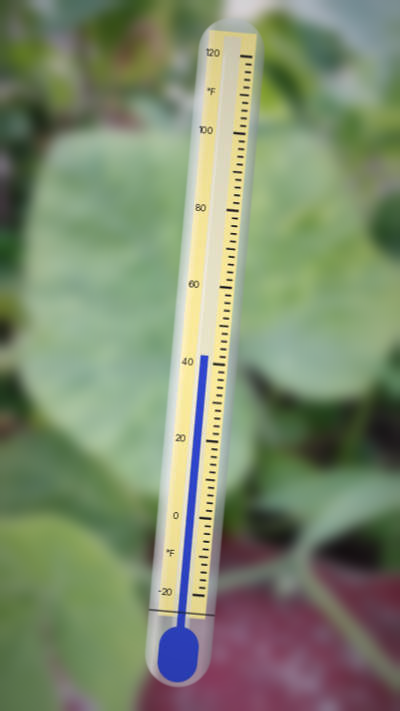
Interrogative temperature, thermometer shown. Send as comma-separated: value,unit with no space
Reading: 42,°F
